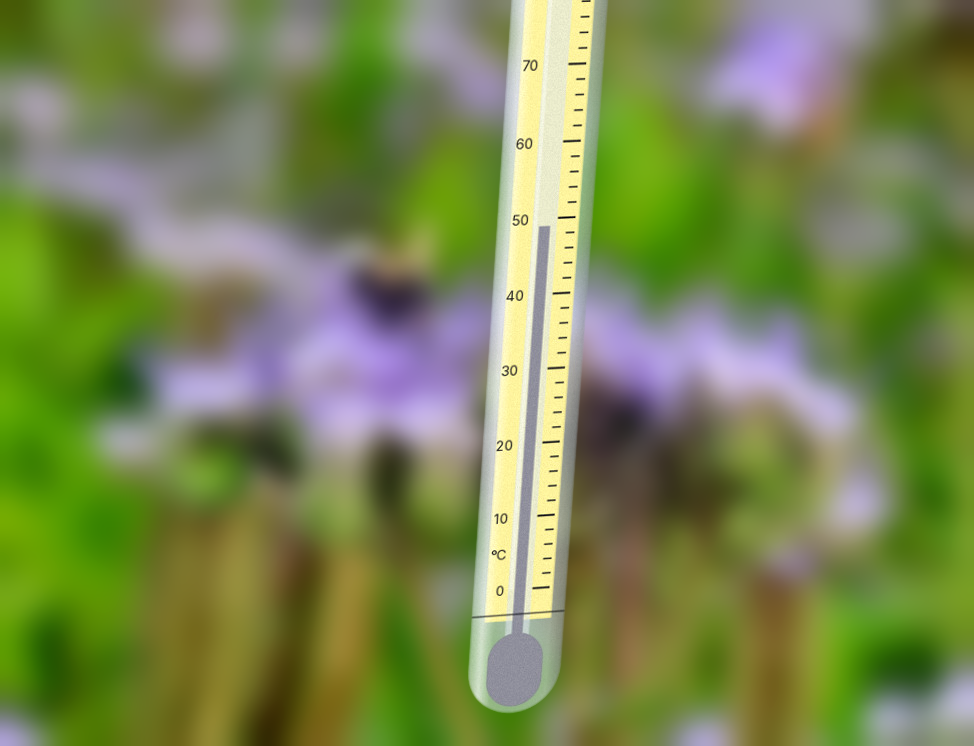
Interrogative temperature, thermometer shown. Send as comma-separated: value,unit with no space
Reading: 49,°C
